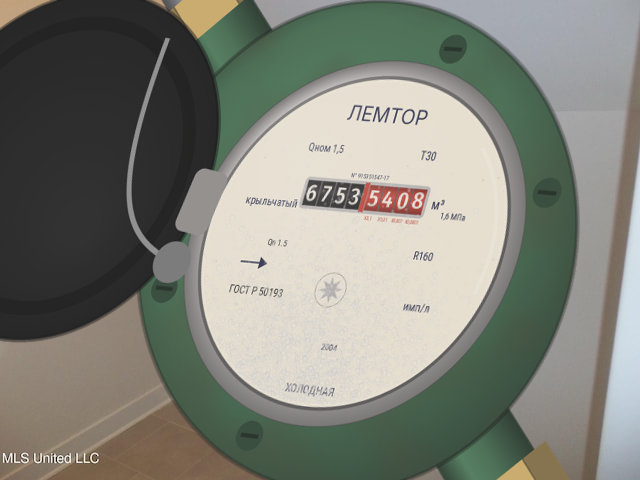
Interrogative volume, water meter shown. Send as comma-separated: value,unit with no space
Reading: 6753.5408,m³
